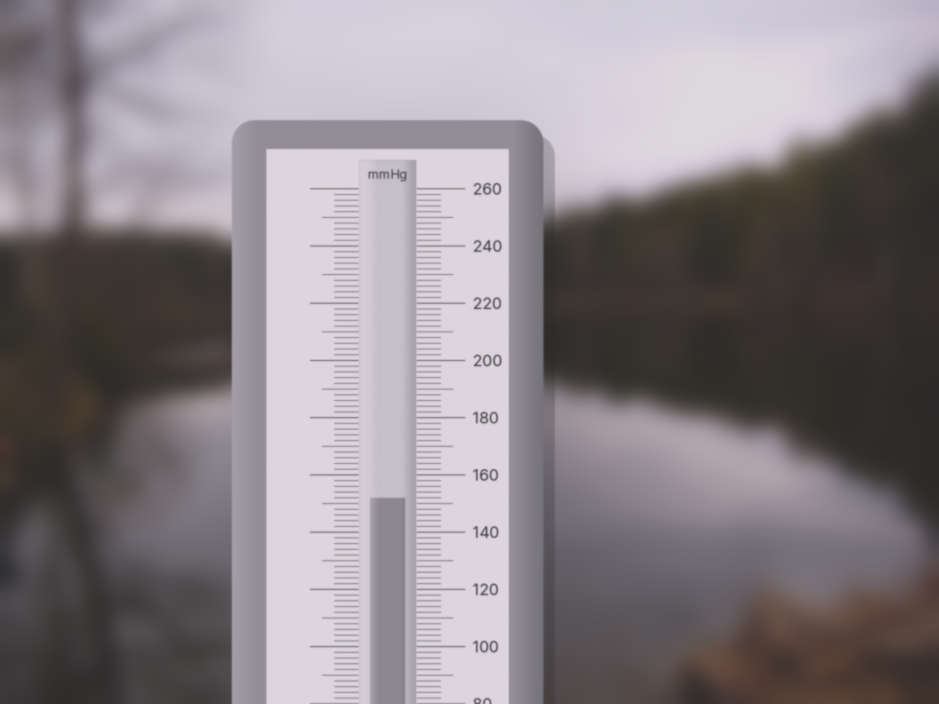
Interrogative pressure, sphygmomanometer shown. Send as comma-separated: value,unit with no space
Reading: 152,mmHg
